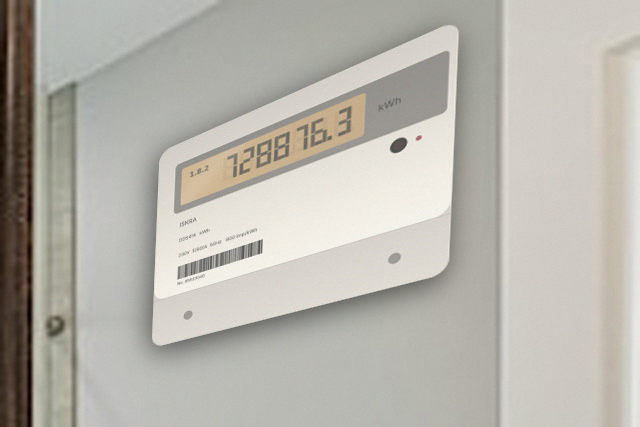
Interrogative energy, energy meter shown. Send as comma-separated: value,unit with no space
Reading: 728876.3,kWh
